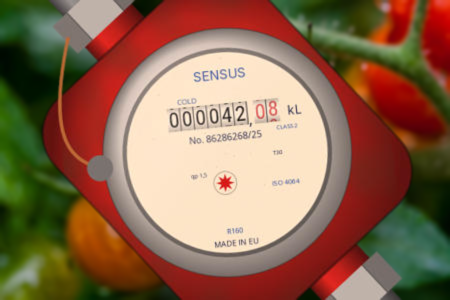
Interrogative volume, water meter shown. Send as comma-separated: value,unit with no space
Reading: 42.08,kL
